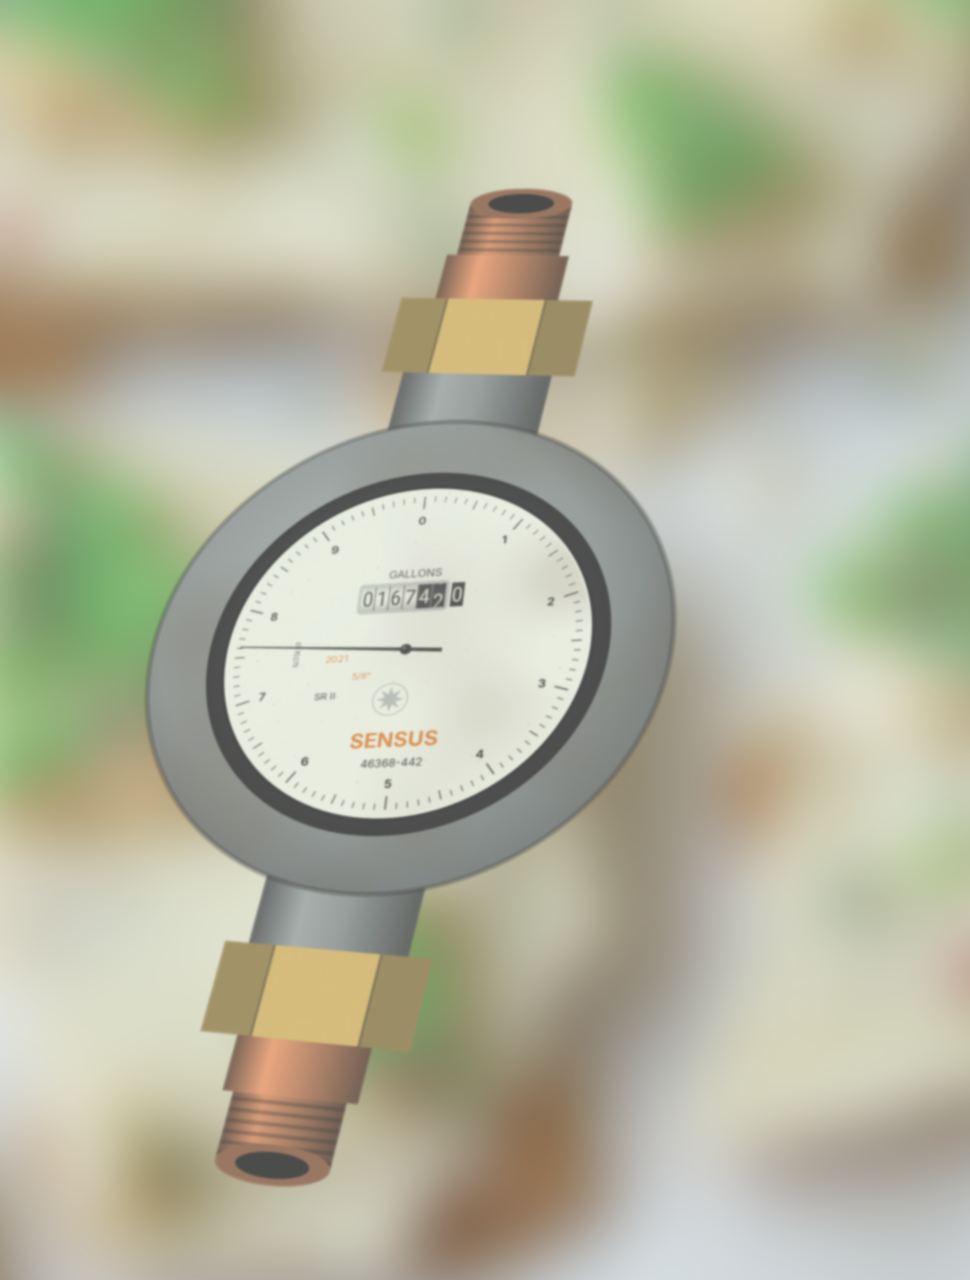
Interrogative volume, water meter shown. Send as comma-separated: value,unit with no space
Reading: 167417.6,gal
